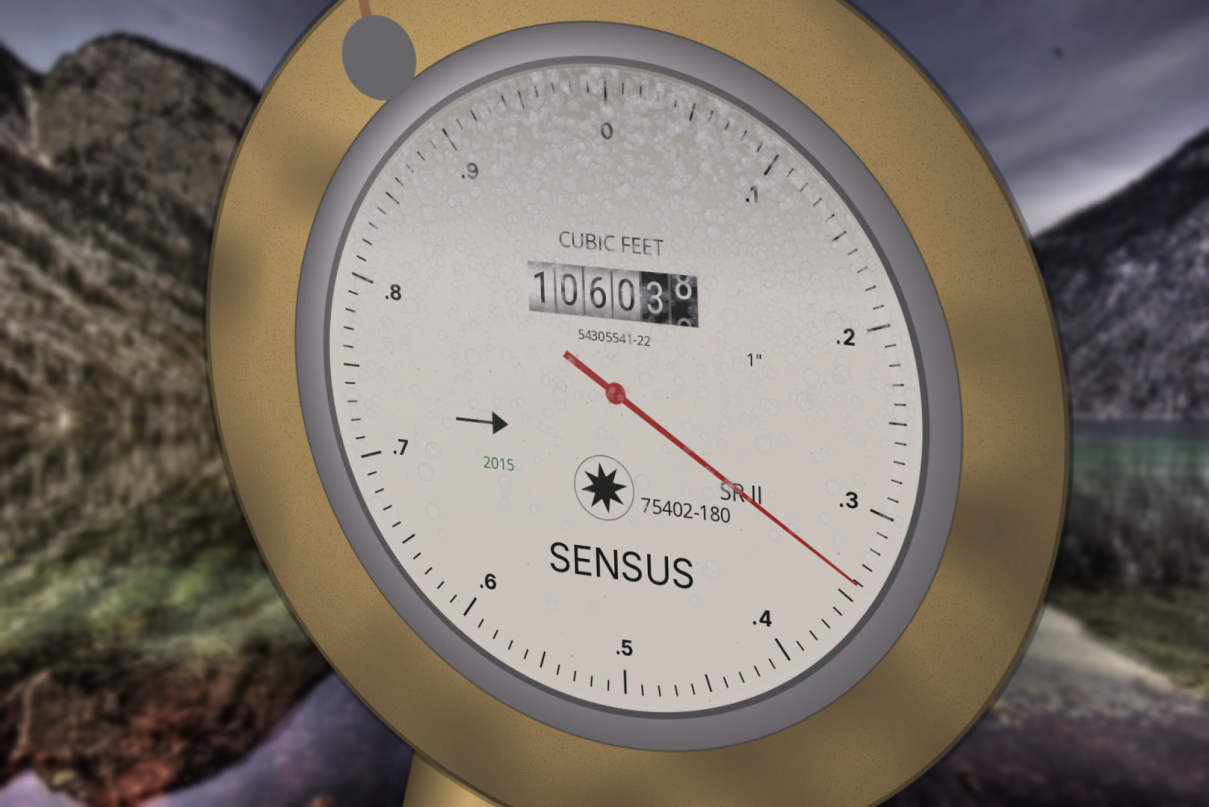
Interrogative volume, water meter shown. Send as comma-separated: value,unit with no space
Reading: 106038.34,ft³
